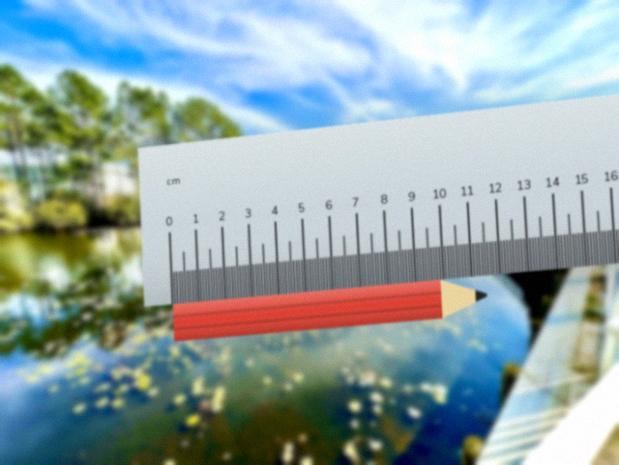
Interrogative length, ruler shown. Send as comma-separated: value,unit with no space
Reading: 11.5,cm
